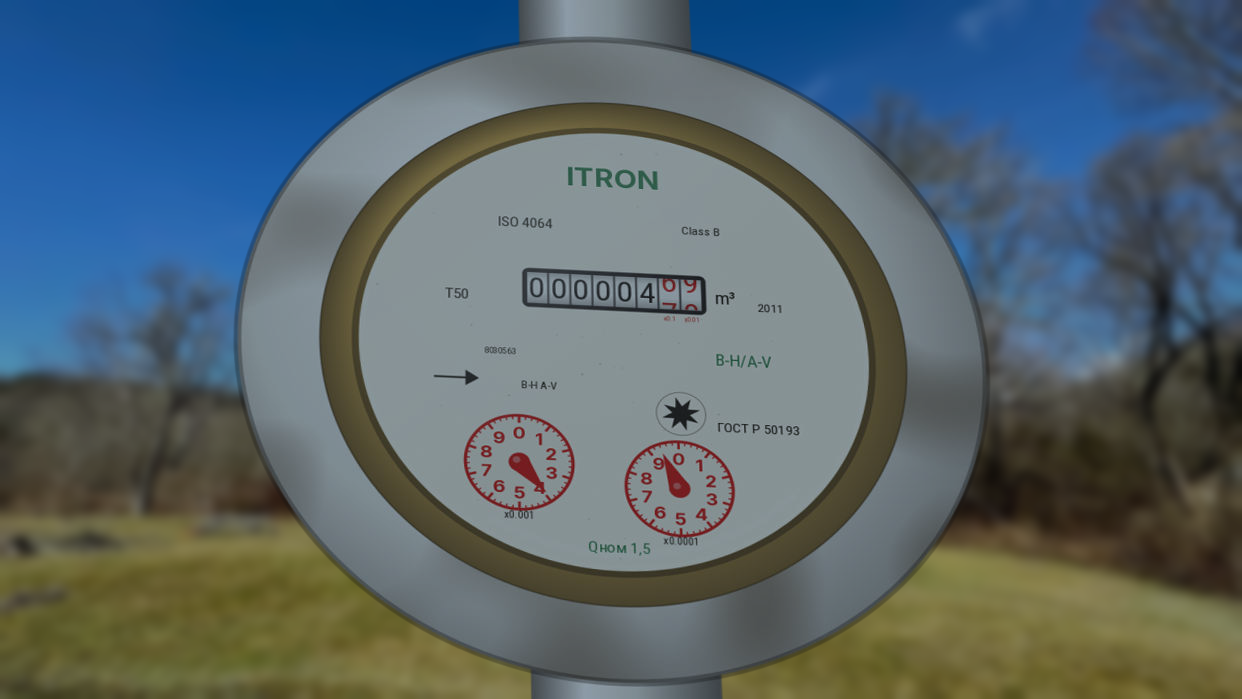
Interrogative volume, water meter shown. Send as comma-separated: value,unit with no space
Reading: 4.6939,m³
